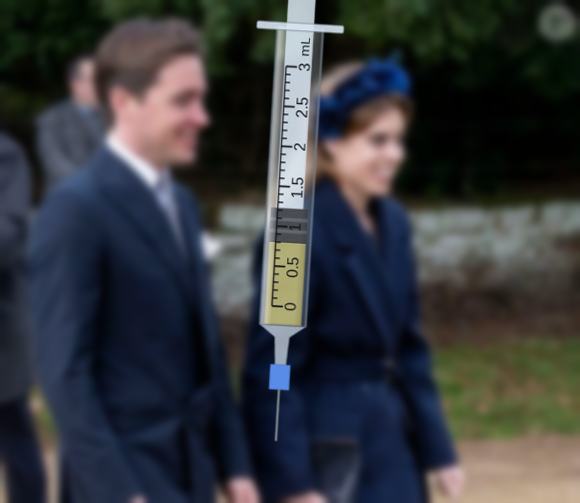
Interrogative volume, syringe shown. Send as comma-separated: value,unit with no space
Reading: 0.8,mL
